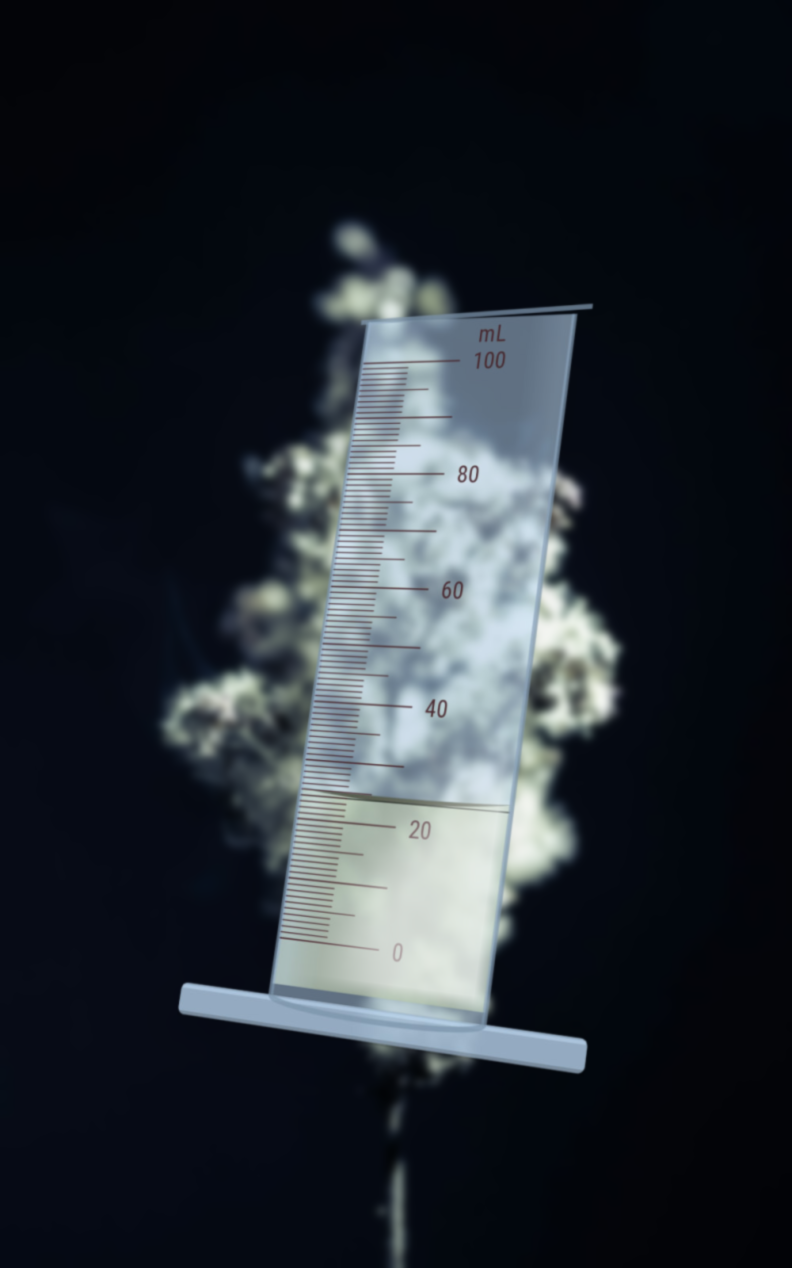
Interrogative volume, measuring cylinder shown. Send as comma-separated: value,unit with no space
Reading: 24,mL
